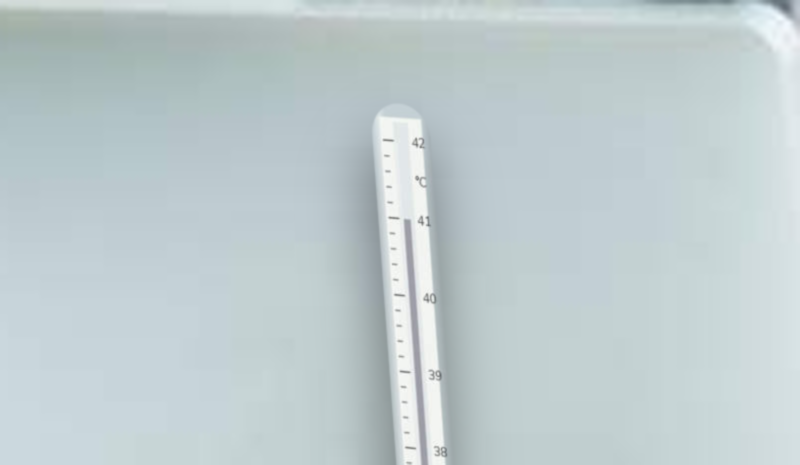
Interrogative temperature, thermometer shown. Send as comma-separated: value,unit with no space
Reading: 41,°C
